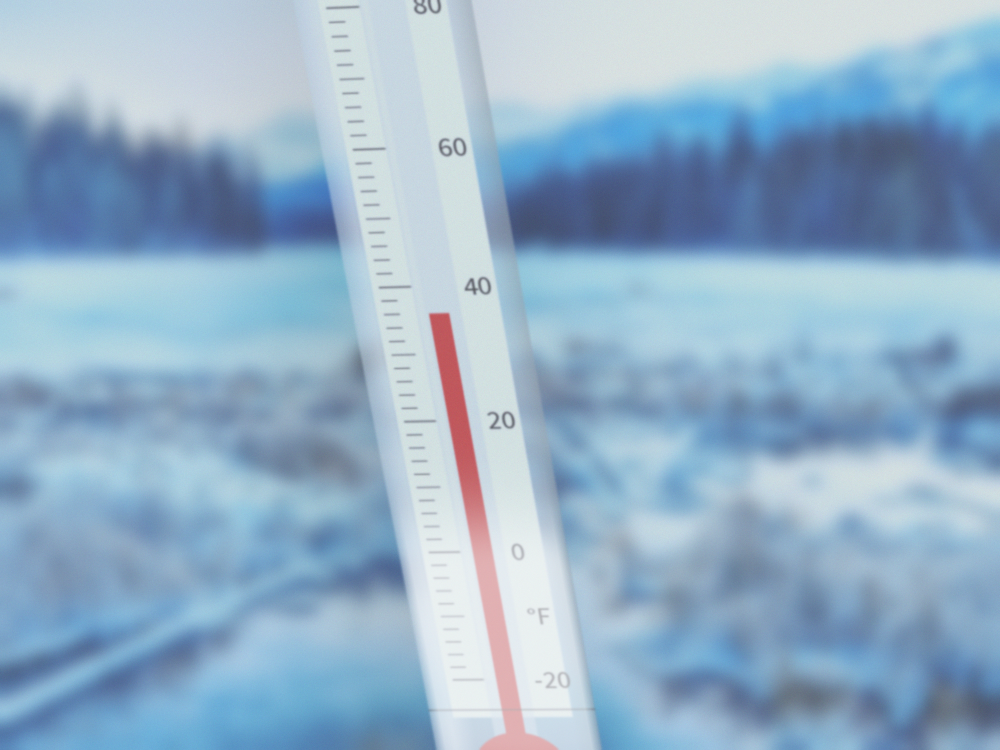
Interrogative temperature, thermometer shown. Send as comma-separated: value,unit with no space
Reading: 36,°F
